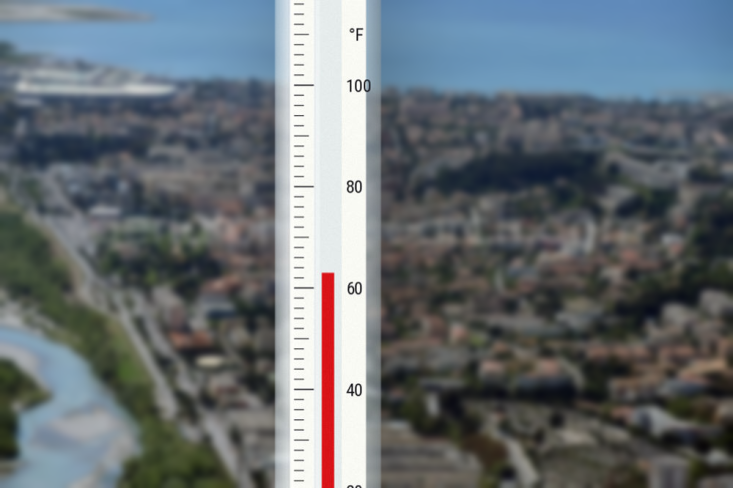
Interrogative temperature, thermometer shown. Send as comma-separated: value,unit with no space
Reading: 63,°F
